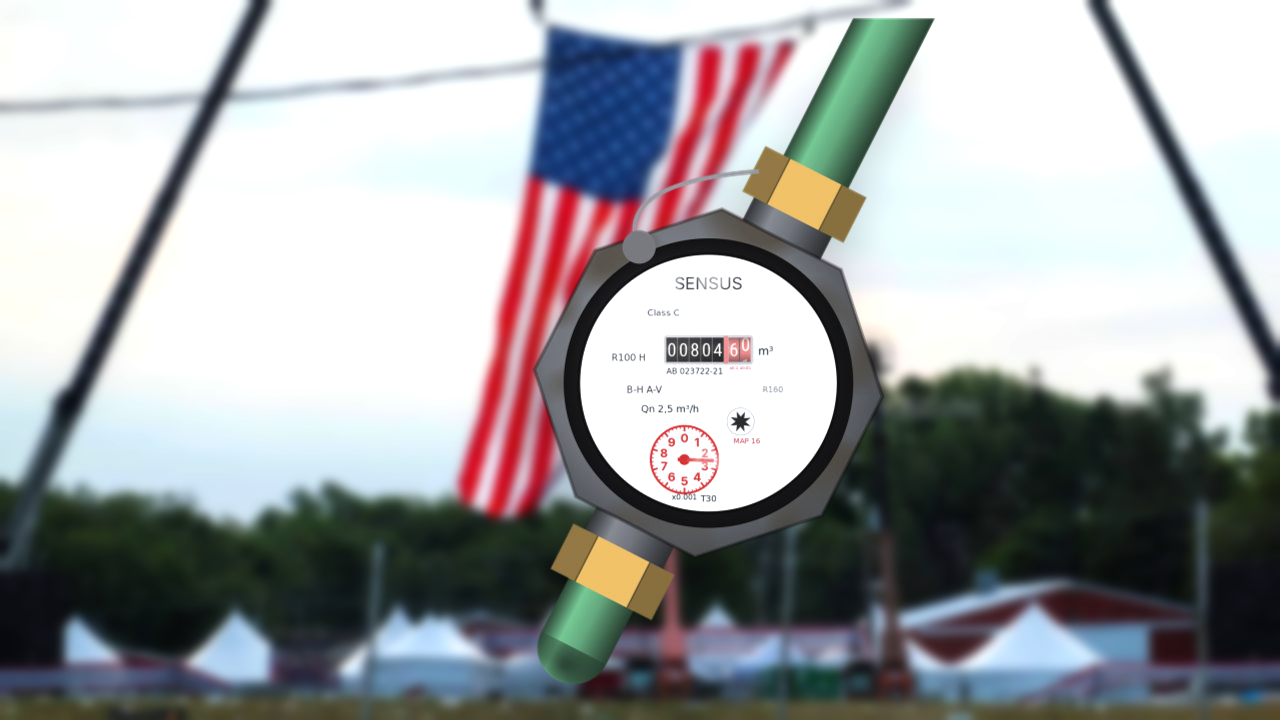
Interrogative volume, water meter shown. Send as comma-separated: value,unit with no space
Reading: 804.602,m³
